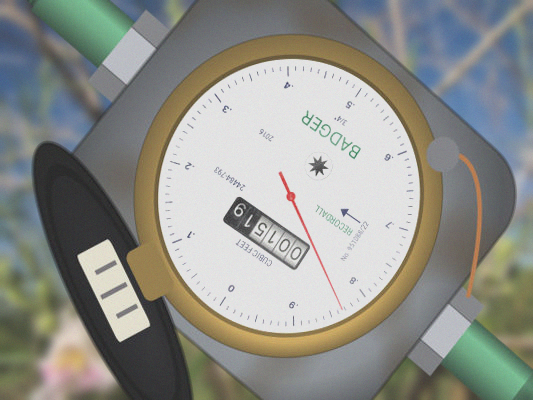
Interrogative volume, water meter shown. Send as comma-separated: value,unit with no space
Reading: 1518.83,ft³
